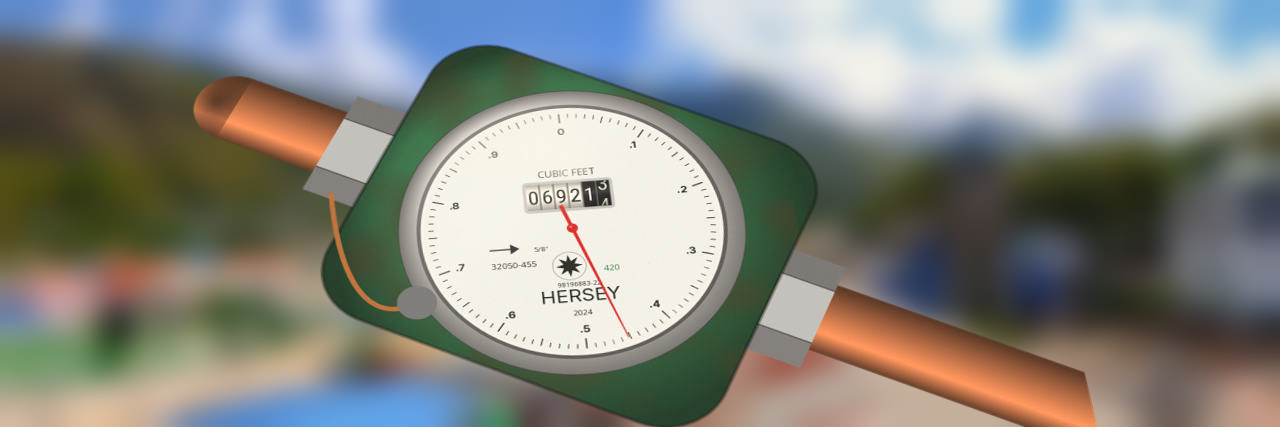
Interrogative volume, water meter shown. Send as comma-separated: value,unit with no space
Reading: 69213.45,ft³
